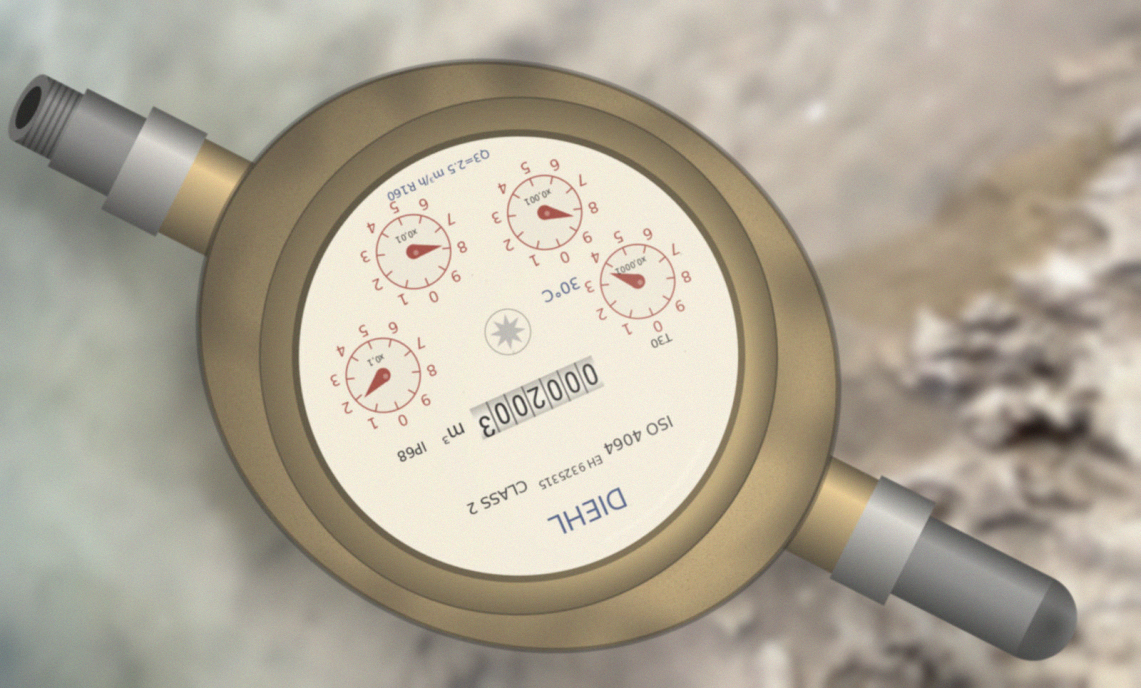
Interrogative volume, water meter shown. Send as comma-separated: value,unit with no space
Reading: 2003.1783,m³
